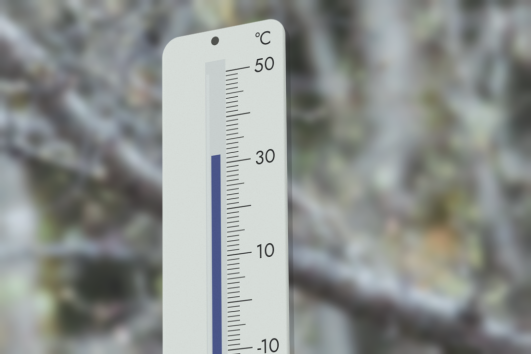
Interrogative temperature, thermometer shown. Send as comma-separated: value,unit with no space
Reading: 32,°C
